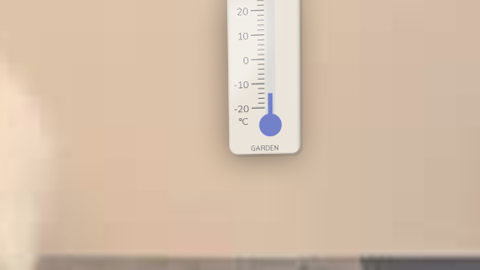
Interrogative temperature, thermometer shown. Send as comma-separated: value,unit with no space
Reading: -14,°C
